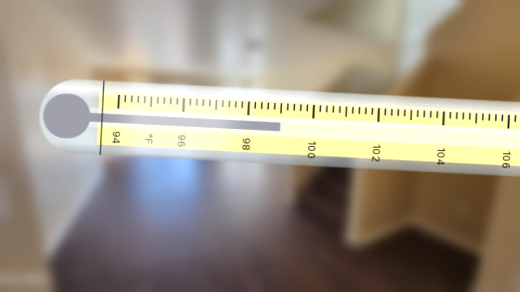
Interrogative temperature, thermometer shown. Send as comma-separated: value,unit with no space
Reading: 99,°F
